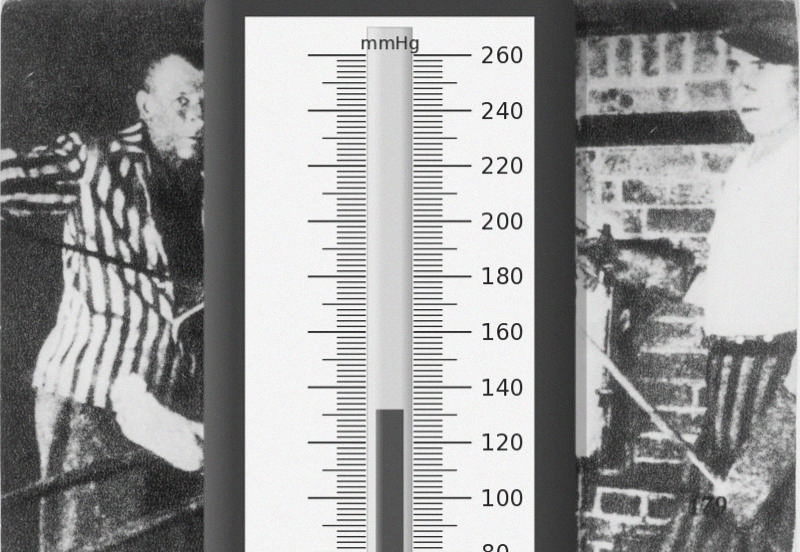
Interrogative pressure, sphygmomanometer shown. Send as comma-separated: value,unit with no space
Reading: 132,mmHg
